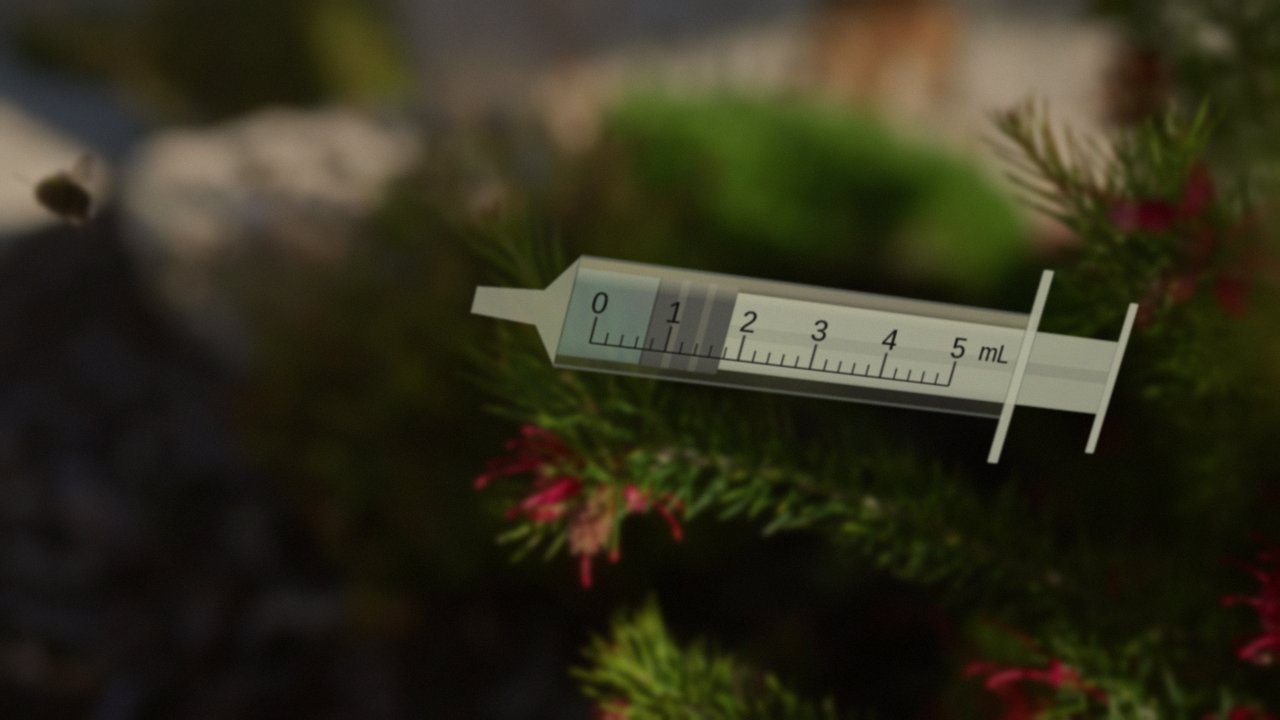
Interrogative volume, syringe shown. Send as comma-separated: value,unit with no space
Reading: 0.7,mL
